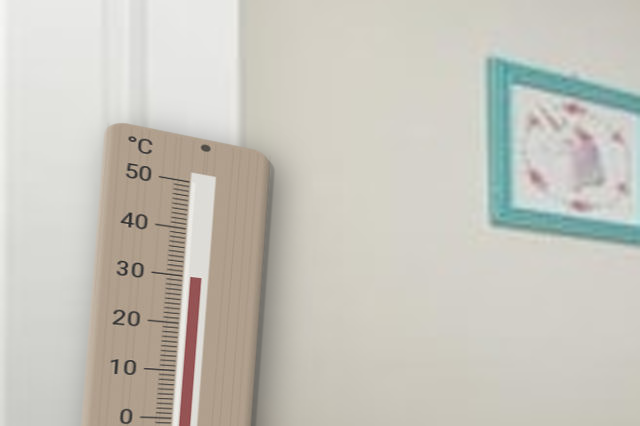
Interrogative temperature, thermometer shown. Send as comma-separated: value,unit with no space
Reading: 30,°C
